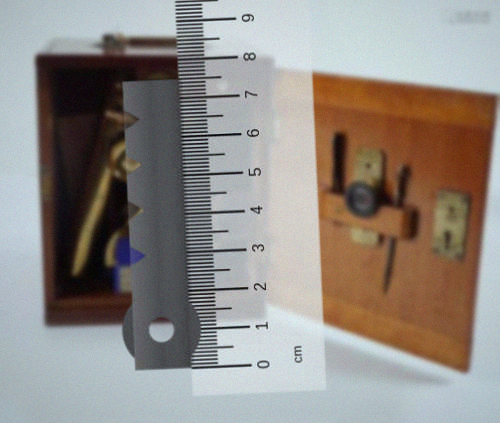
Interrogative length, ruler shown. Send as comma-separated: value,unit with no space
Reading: 7.5,cm
